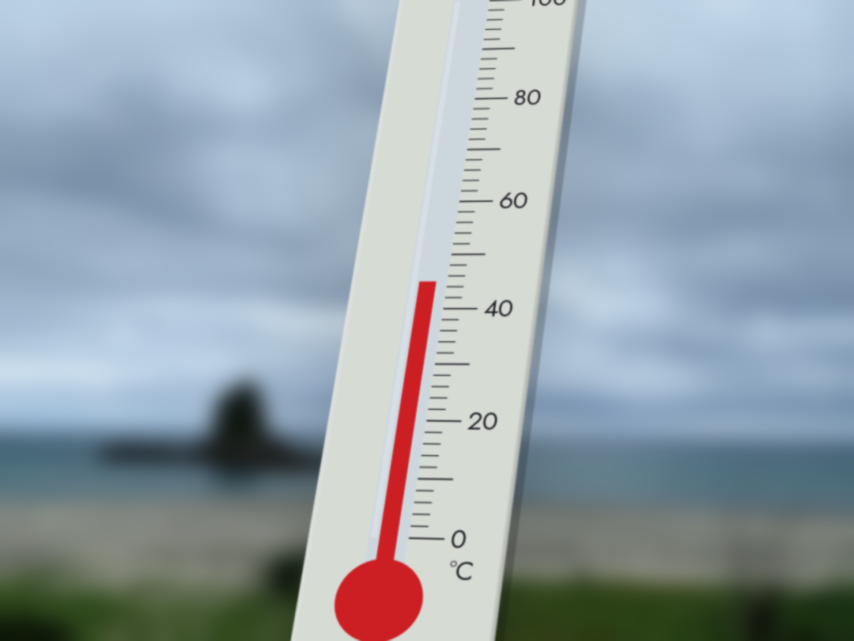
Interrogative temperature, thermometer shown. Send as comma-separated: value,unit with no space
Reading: 45,°C
